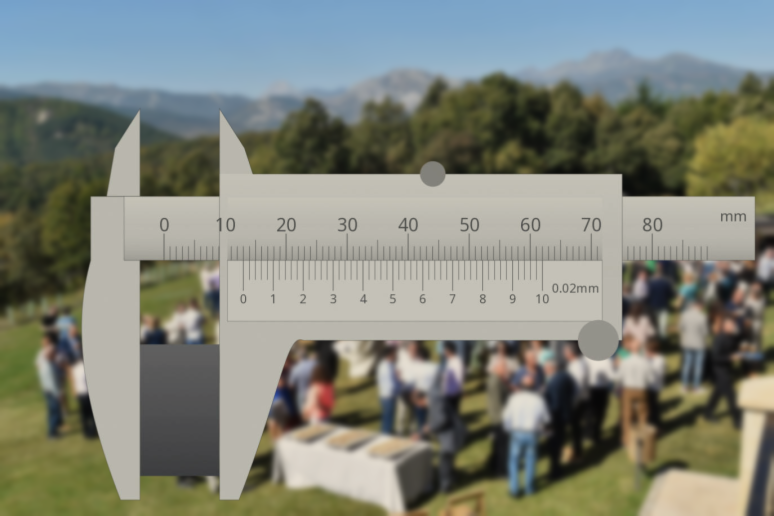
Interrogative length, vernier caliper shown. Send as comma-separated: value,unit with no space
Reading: 13.0,mm
